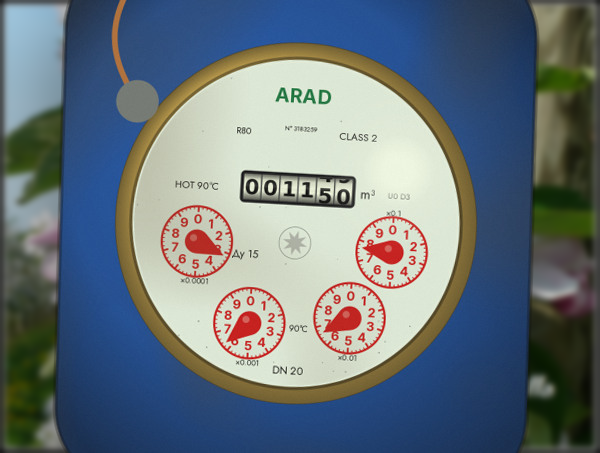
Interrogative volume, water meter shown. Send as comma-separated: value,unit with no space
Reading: 1149.7663,m³
